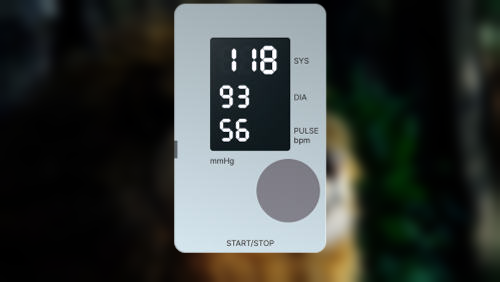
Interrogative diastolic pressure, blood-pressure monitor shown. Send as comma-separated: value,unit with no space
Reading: 93,mmHg
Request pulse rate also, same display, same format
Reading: 56,bpm
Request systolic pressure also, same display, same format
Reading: 118,mmHg
